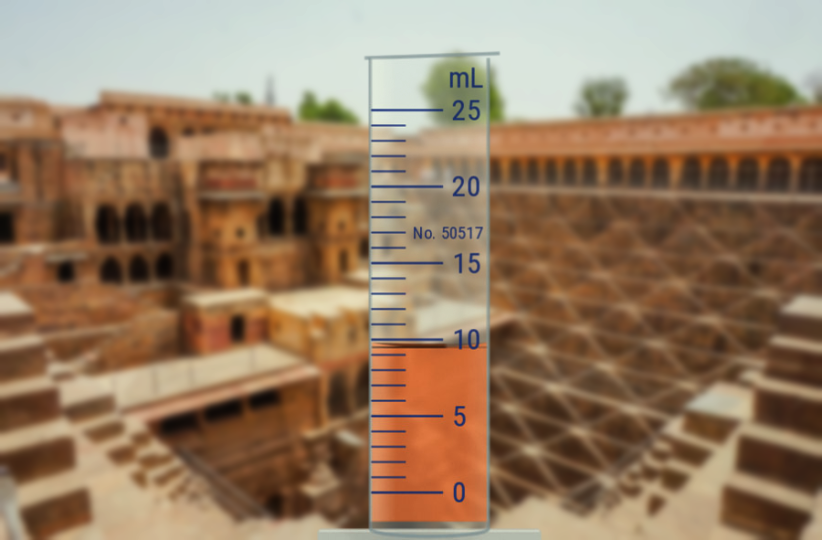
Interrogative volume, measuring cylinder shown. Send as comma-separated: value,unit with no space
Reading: 9.5,mL
